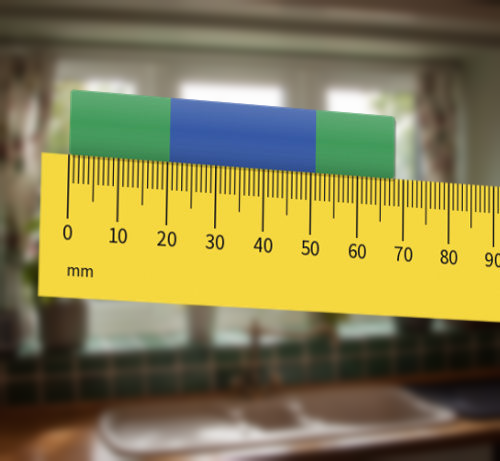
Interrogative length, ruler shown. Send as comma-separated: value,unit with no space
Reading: 68,mm
